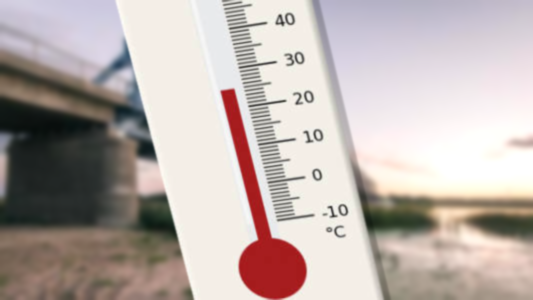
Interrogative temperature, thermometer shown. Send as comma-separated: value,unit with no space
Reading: 25,°C
